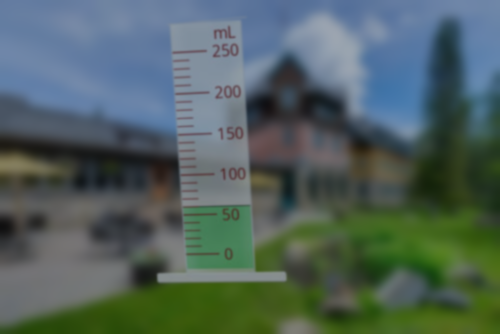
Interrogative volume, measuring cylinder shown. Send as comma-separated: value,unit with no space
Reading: 60,mL
